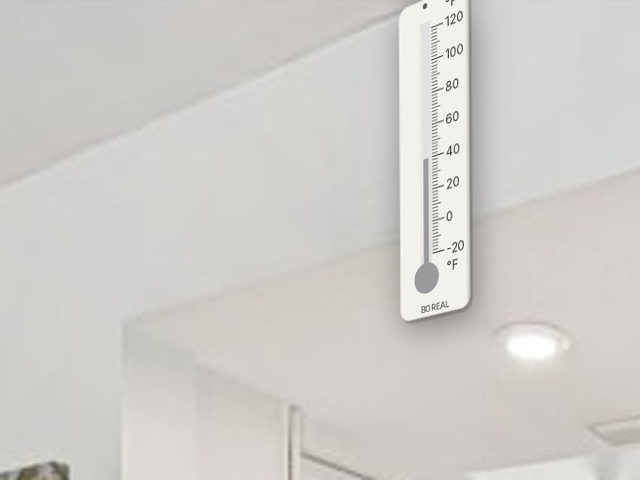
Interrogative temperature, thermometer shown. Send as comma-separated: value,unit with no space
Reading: 40,°F
